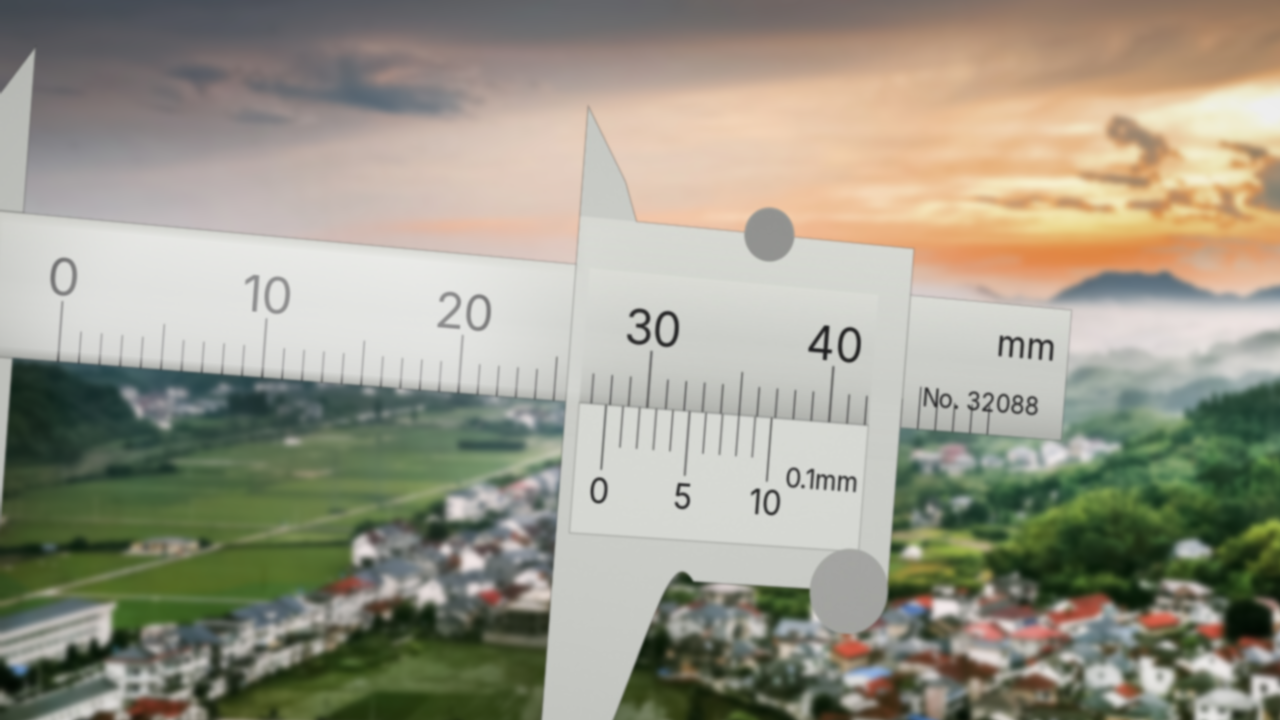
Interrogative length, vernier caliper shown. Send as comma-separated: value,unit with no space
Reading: 27.8,mm
